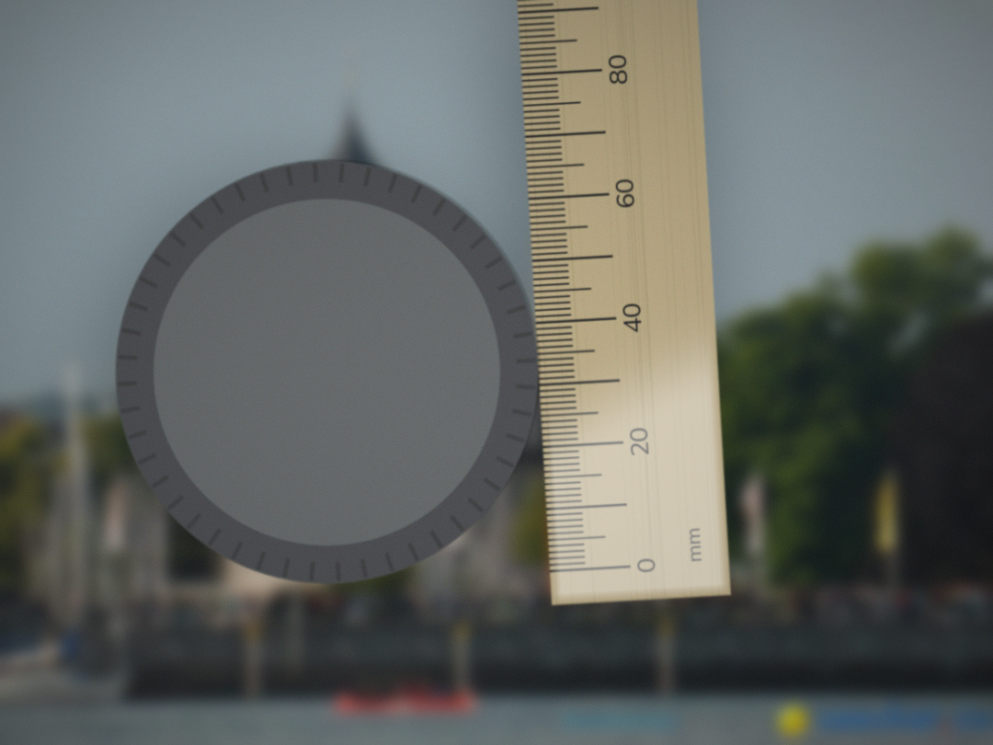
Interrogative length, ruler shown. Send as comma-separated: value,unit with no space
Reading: 68,mm
